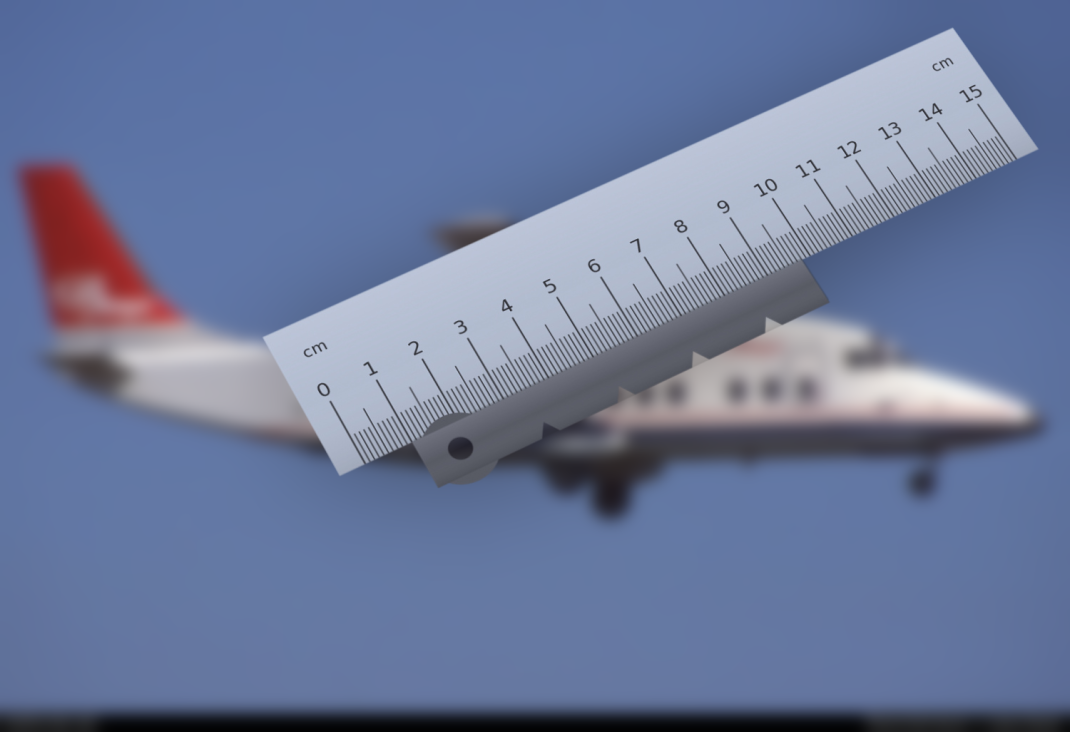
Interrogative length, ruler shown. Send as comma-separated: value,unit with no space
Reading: 8.8,cm
